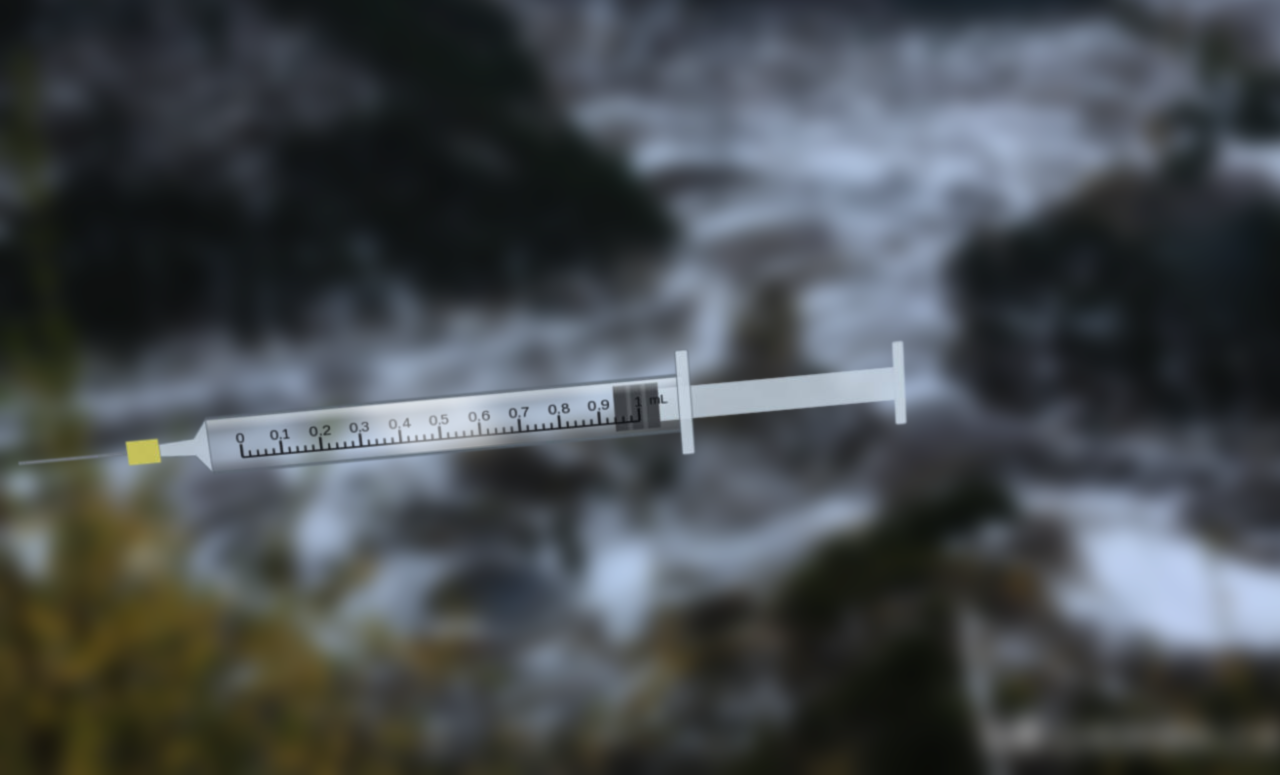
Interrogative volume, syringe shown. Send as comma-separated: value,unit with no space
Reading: 0.94,mL
